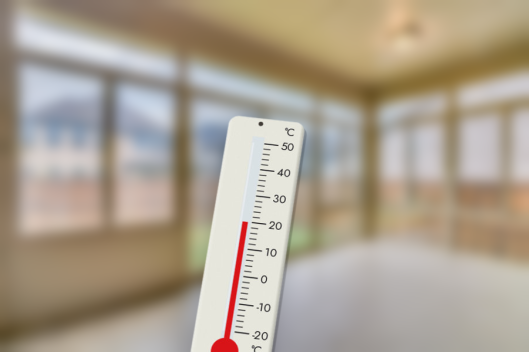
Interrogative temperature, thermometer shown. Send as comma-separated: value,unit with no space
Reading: 20,°C
